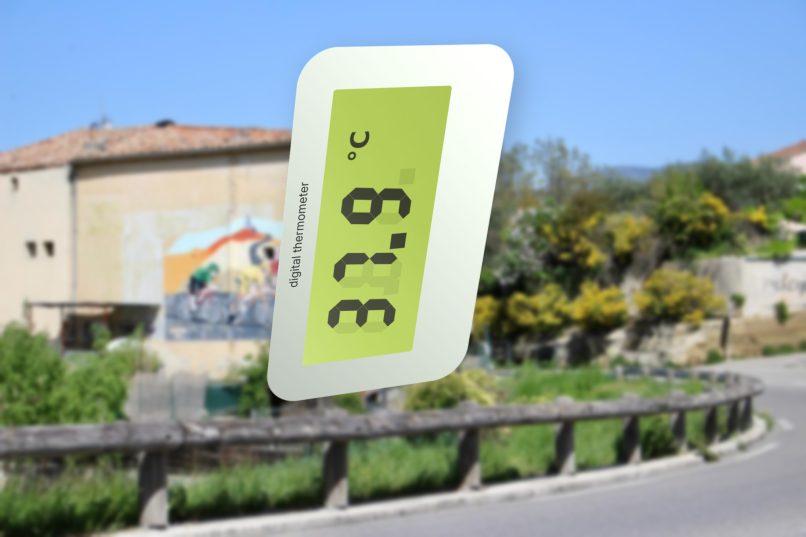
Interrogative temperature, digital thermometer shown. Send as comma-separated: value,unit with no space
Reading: 37.9,°C
